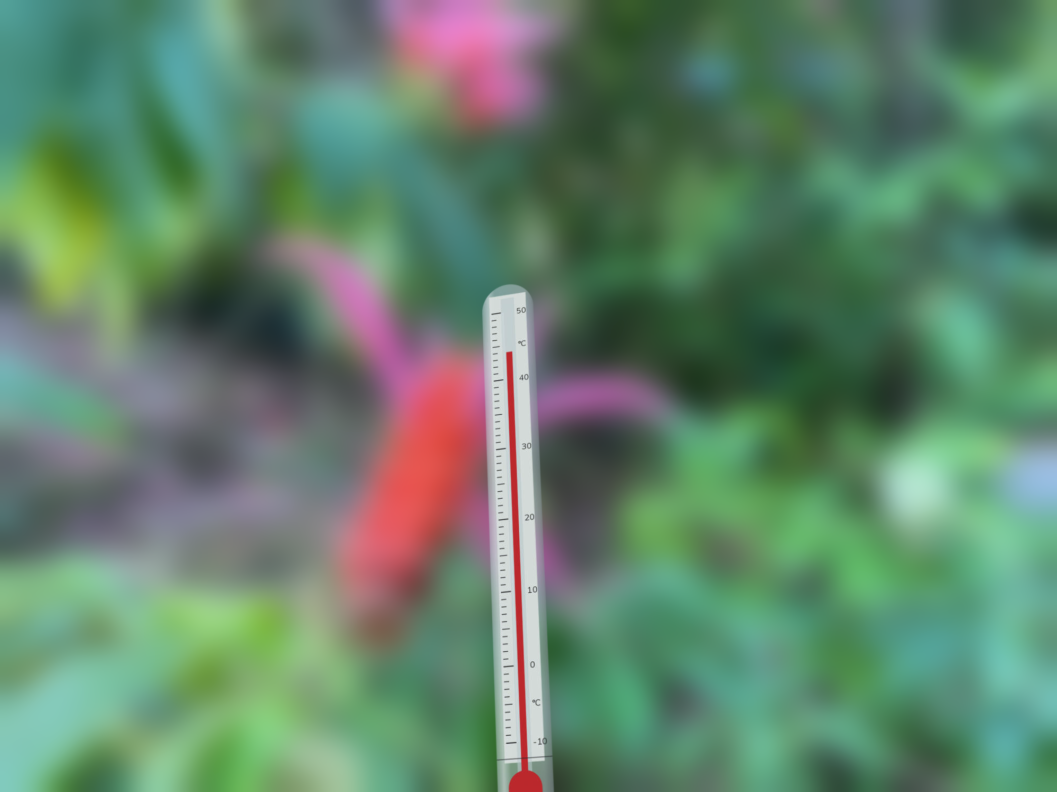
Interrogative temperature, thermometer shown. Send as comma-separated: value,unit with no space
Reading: 44,°C
